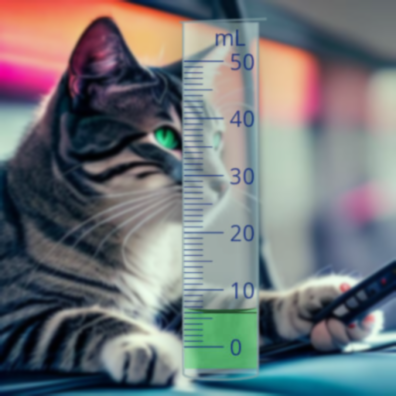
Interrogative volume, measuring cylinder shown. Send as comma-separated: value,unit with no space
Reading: 6,mL
